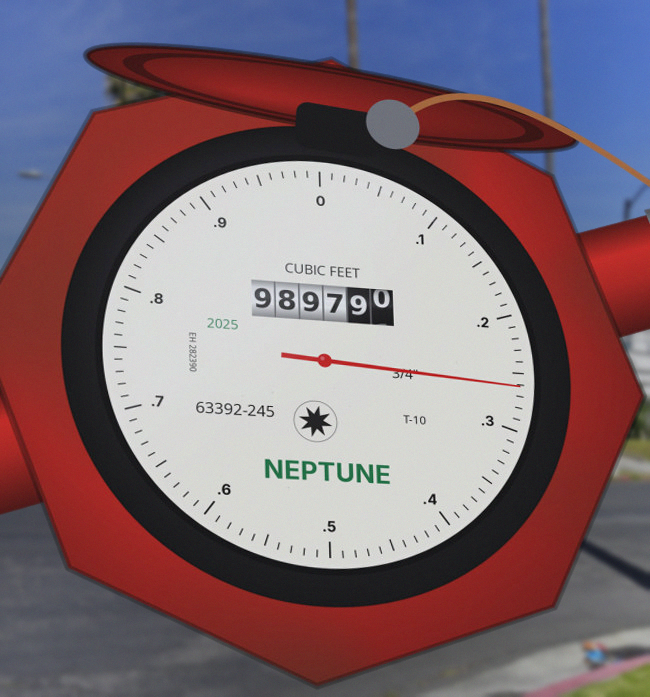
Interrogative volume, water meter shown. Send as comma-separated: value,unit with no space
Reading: 989790.26,ft³
